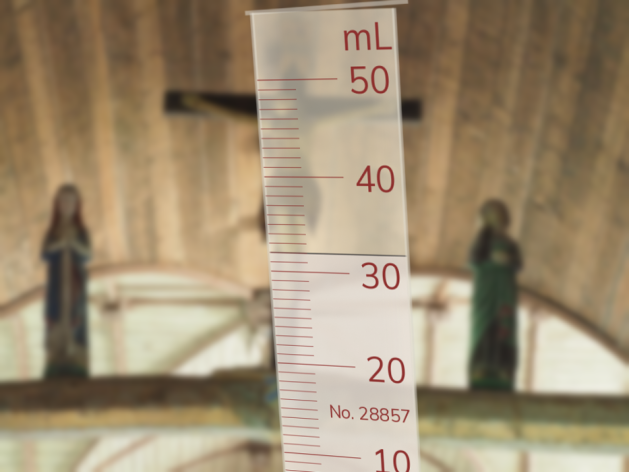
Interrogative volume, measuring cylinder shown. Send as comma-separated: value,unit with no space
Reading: 32,mL
